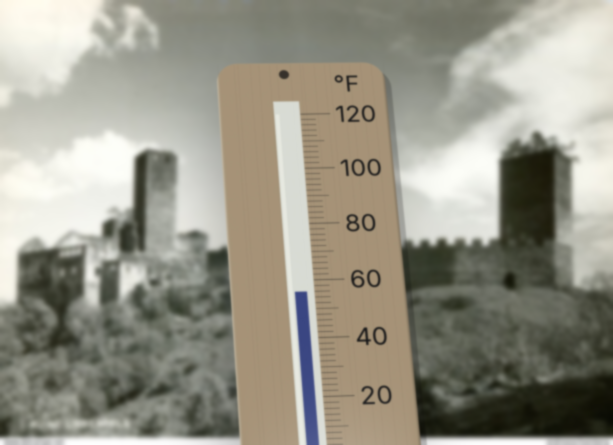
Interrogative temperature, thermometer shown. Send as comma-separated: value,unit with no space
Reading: 56,°F
